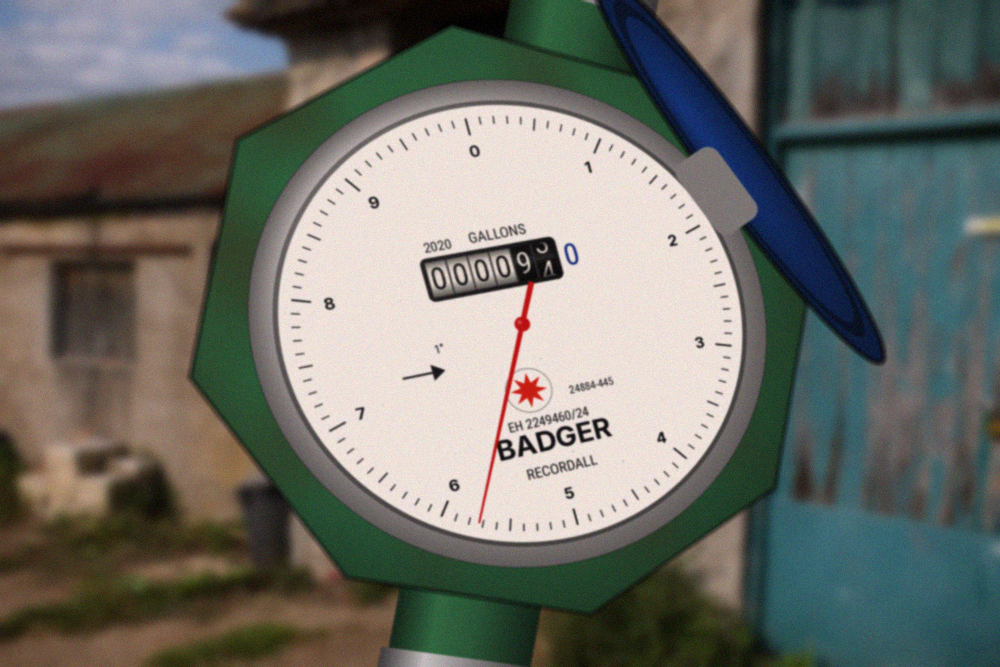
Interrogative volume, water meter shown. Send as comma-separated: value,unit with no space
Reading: 935.7,gal
